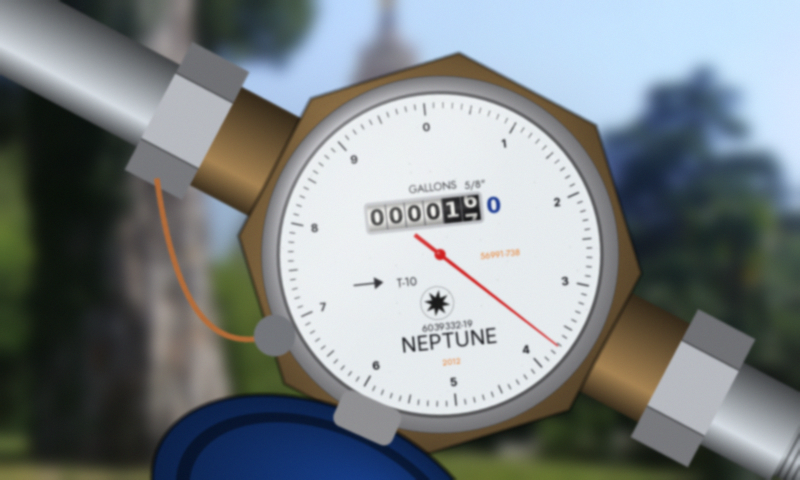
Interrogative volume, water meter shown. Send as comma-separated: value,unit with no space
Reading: 163.7,gal
